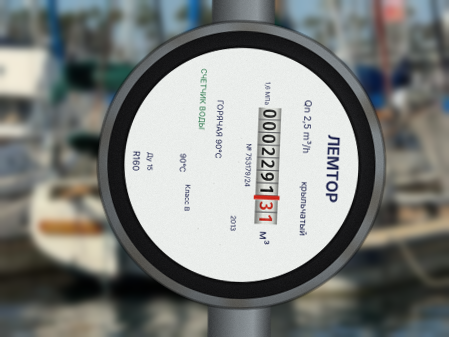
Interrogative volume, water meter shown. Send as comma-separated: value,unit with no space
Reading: 2291.31,m³
